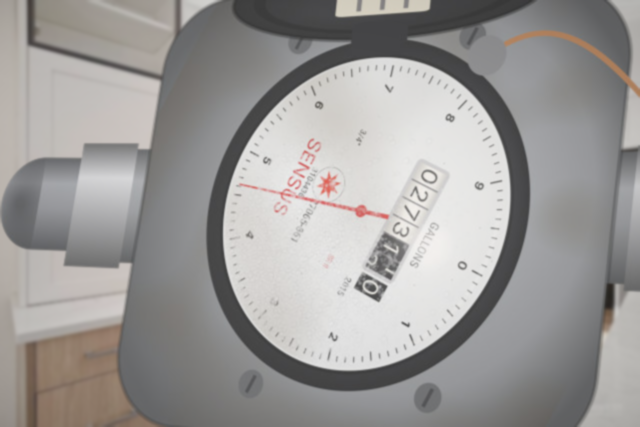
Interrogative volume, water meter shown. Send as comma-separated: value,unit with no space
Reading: 273114.6,gal
